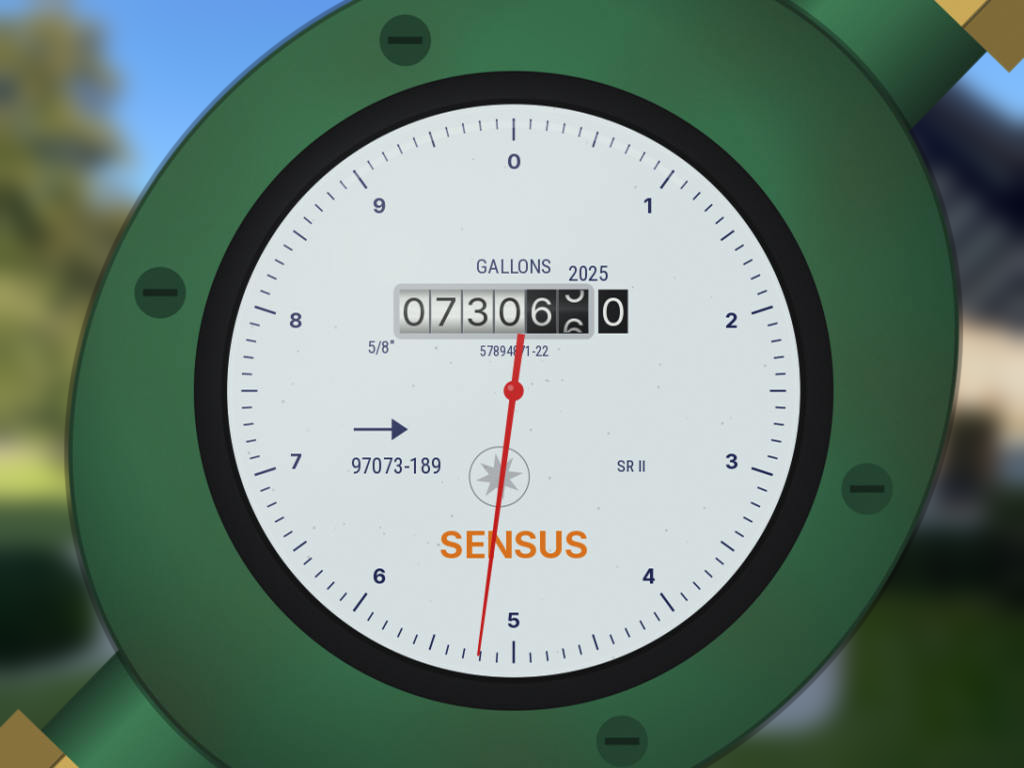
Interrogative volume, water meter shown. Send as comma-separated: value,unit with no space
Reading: 730655.2,gal
